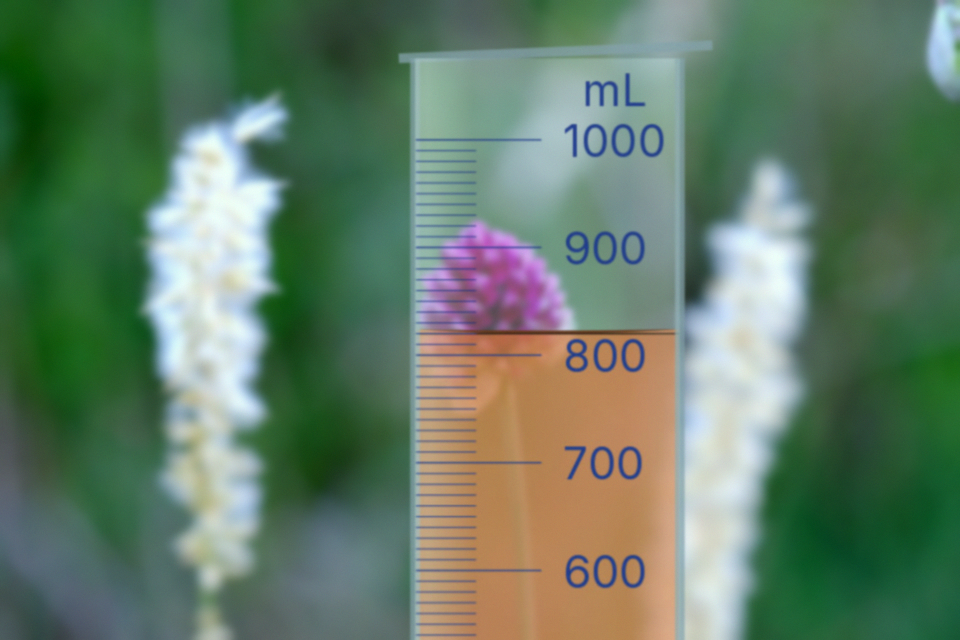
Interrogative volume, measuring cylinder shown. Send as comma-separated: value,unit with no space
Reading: 820,mL
